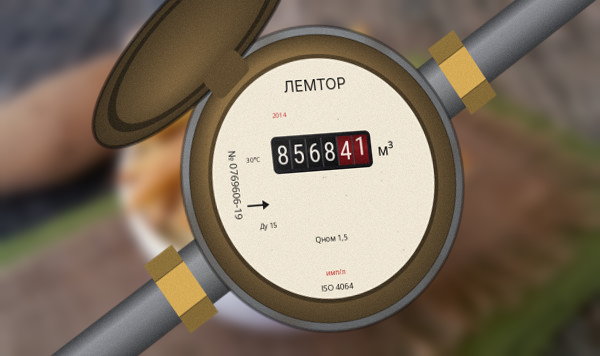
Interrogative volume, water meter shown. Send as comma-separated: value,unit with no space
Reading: 8568.41,m³
